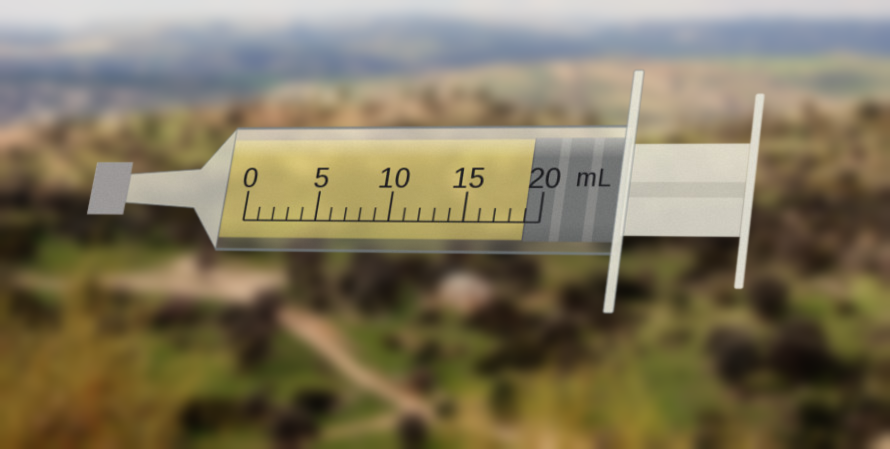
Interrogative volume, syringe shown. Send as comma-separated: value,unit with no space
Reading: 19,mL
